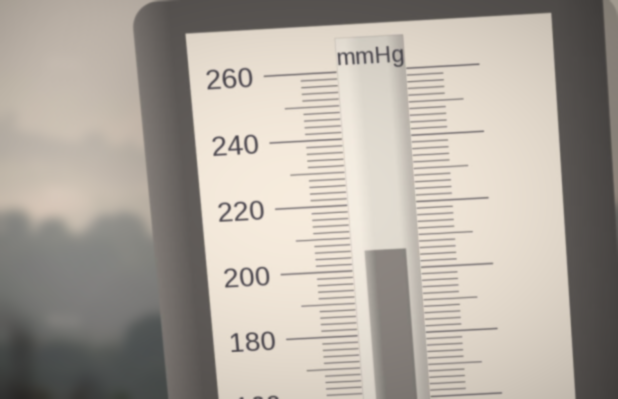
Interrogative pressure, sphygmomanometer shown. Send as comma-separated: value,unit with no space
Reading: 206,mmHg
